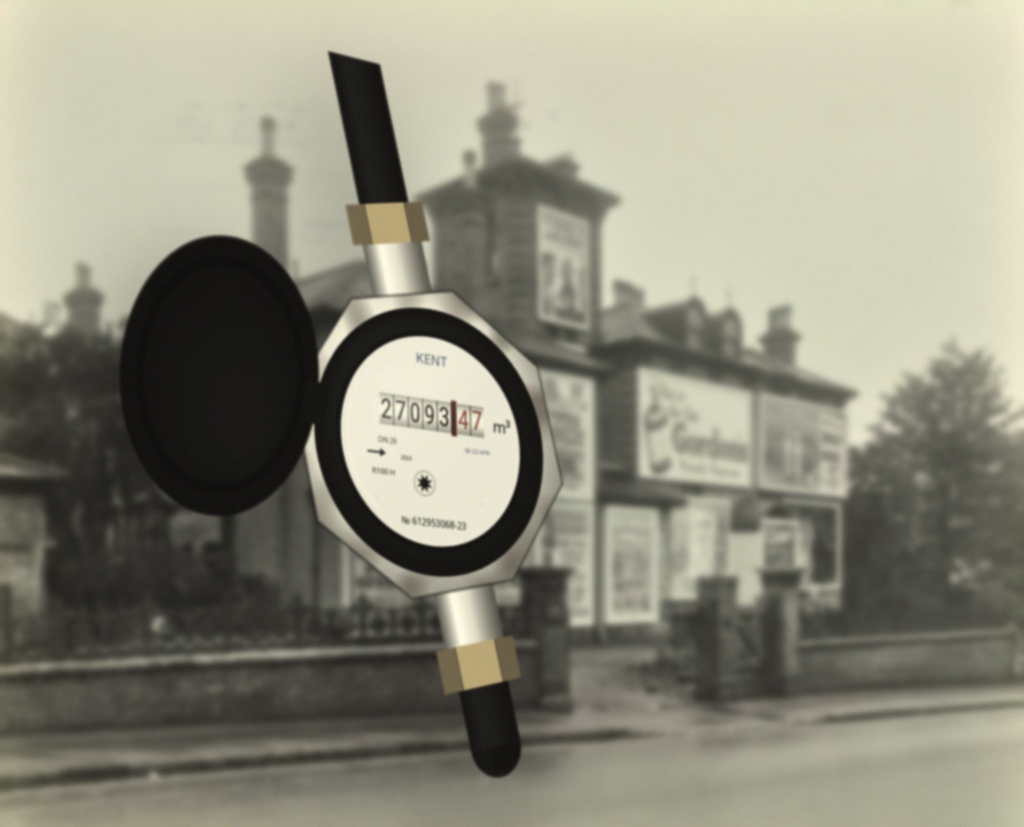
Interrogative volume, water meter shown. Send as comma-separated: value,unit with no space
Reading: 27093.47,m³
